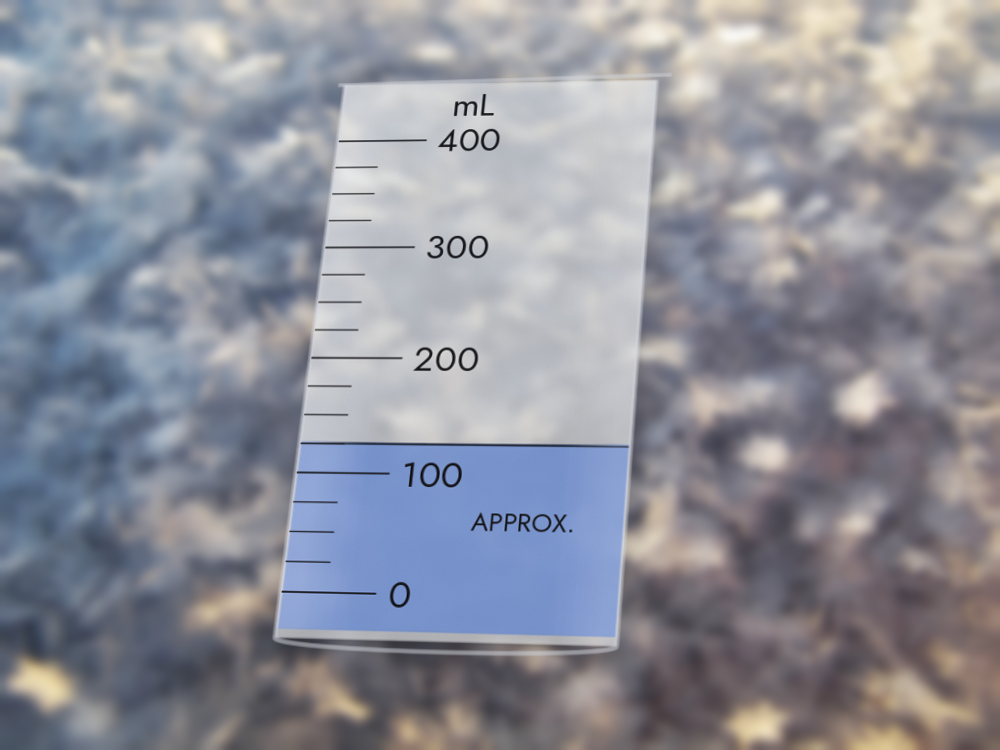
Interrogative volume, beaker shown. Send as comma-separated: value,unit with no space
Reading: 125,mL
